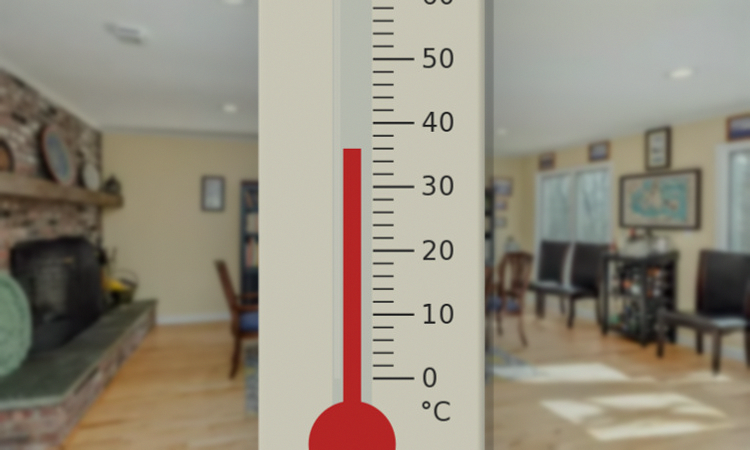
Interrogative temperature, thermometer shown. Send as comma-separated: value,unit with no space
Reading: 36,°C
